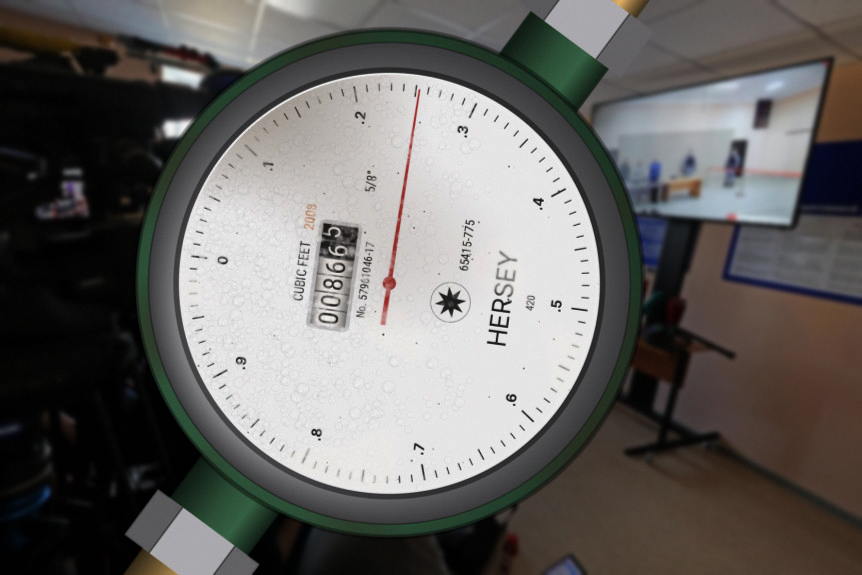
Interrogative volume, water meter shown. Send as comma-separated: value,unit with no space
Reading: 8665.25,ft³
